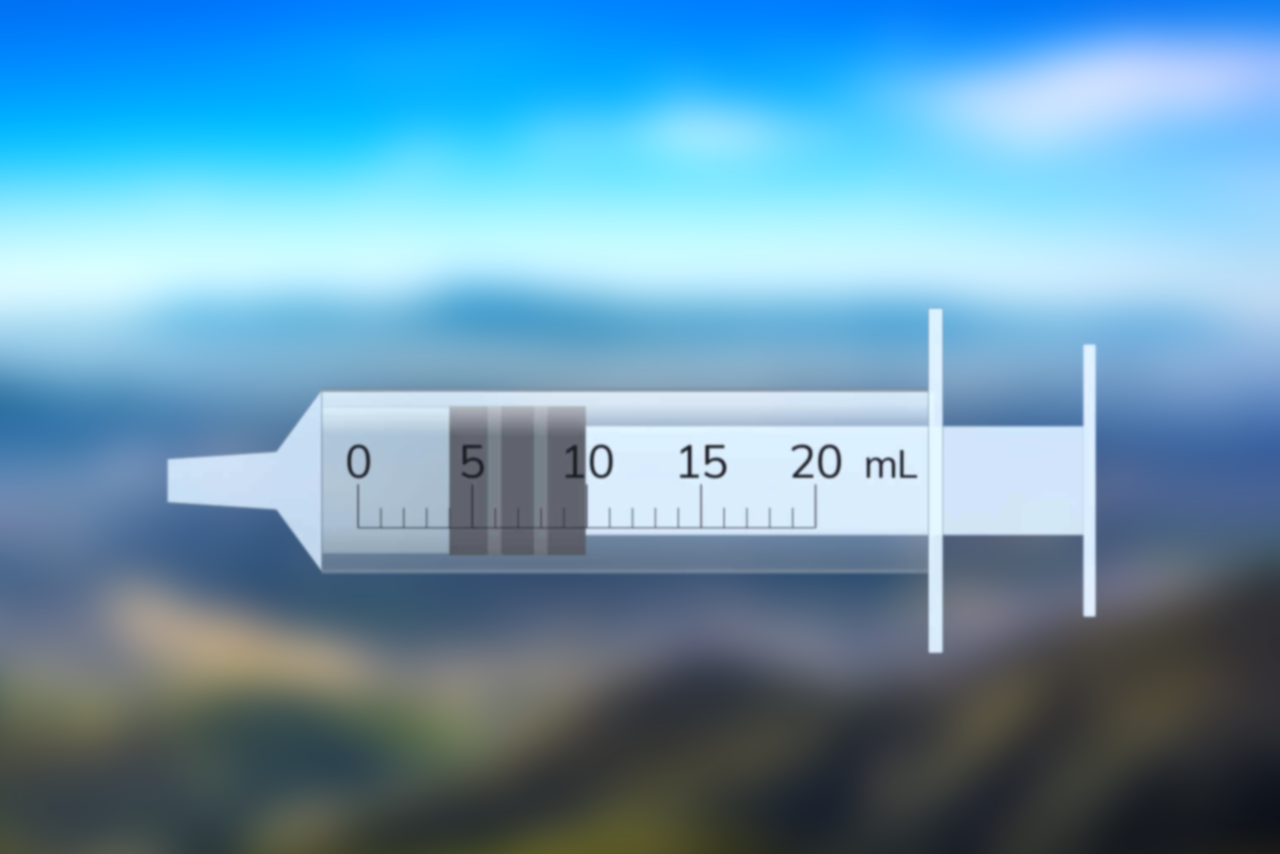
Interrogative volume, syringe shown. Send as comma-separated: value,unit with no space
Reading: 4,mL
